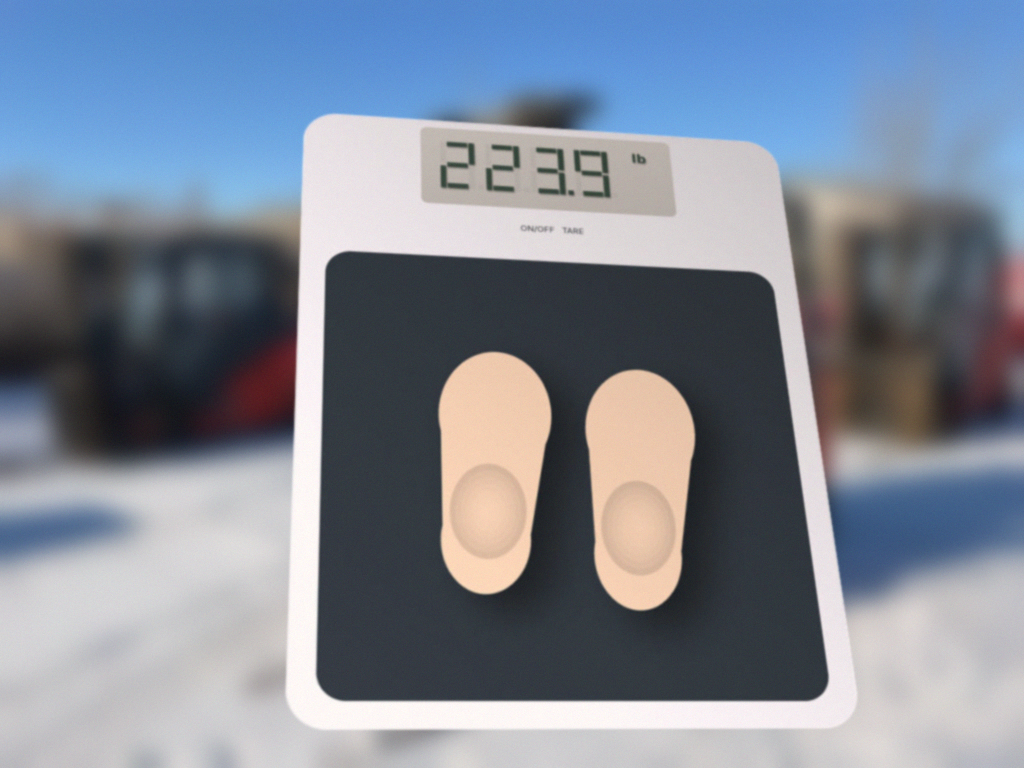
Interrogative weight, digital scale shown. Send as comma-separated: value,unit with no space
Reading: 223.9,lb
